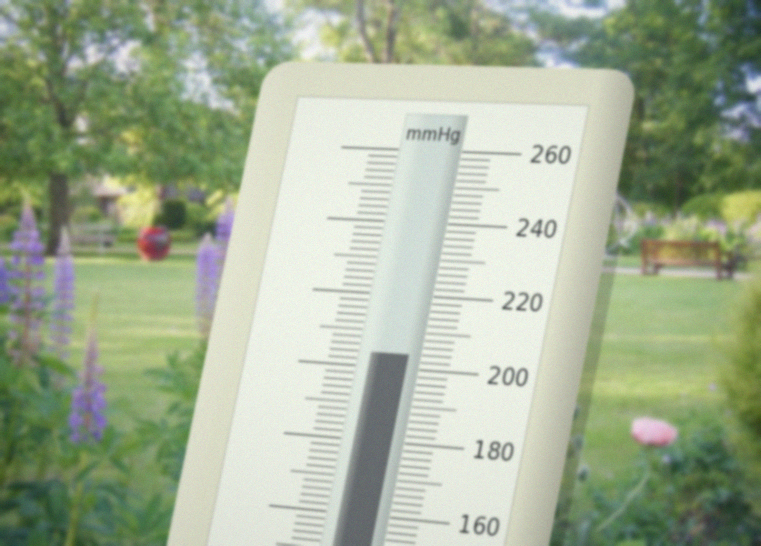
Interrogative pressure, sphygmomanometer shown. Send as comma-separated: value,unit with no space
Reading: 204,mmHg
